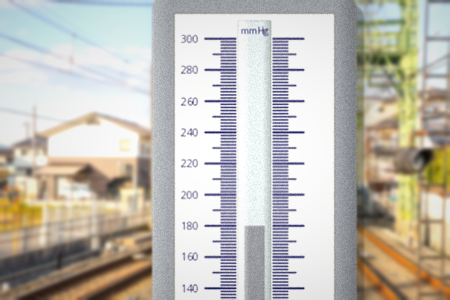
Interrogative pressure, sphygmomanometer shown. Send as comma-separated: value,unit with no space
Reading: 180,mmHg
